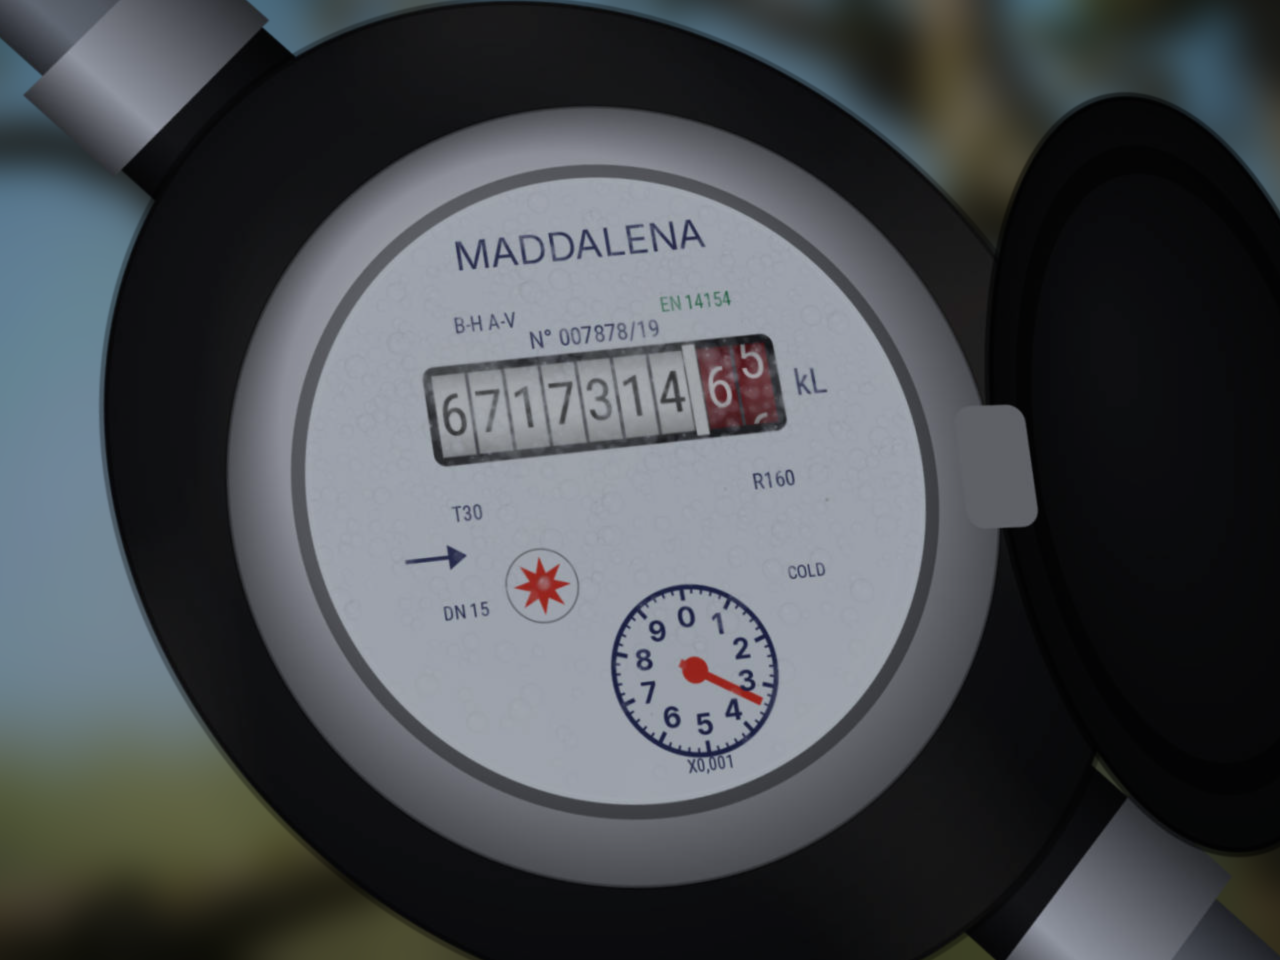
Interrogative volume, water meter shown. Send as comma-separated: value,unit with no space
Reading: 6717314.653,kL
